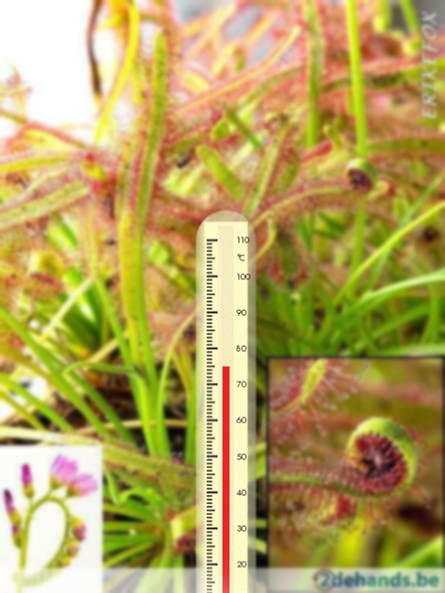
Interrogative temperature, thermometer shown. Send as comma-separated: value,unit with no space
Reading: 75,°C
